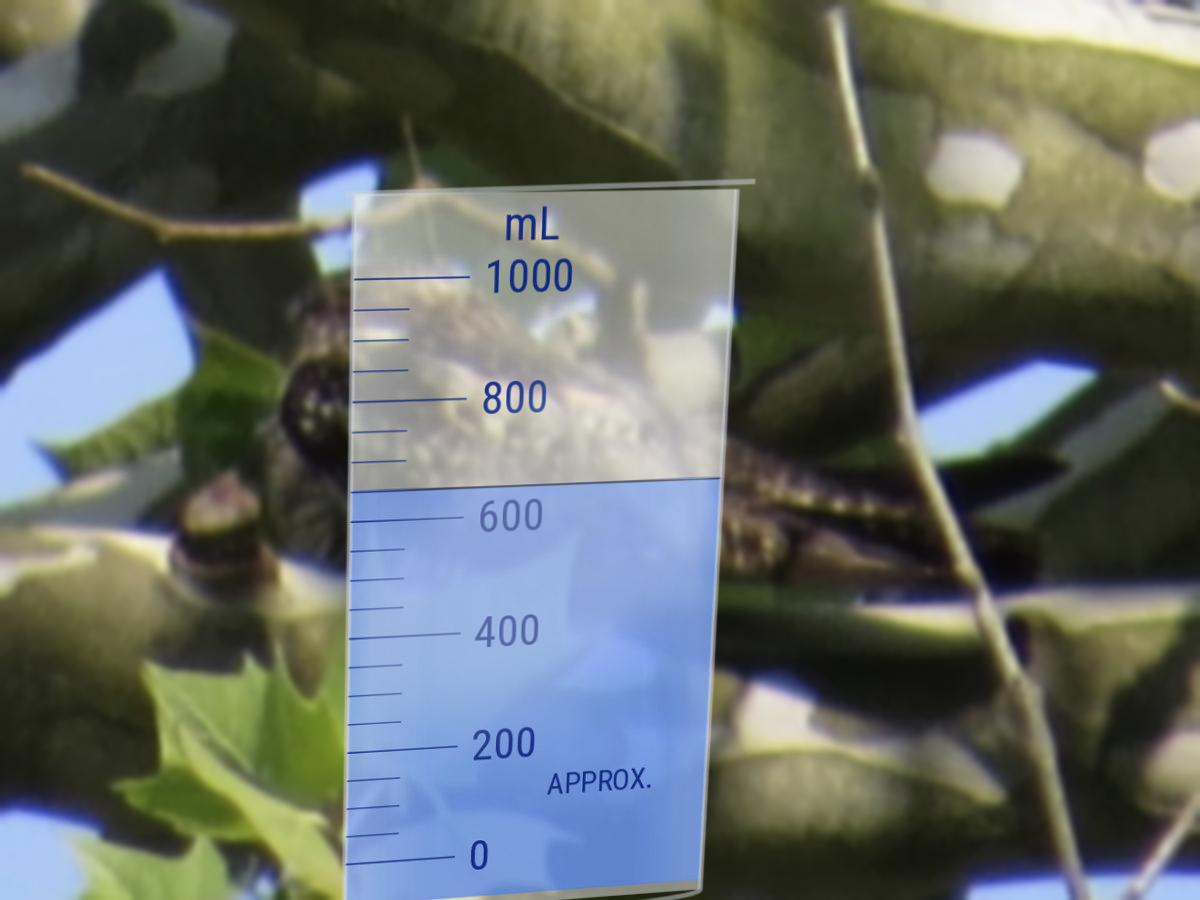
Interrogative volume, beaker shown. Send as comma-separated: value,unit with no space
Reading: 650,mL
